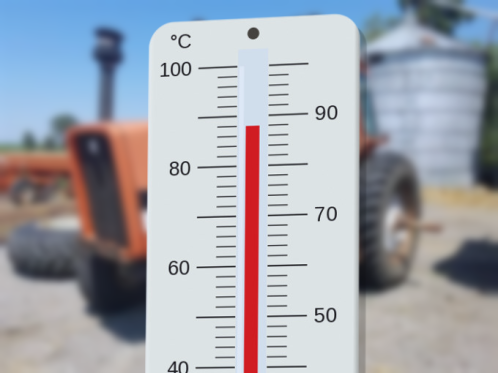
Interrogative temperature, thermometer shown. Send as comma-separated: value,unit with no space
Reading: 88,°C
